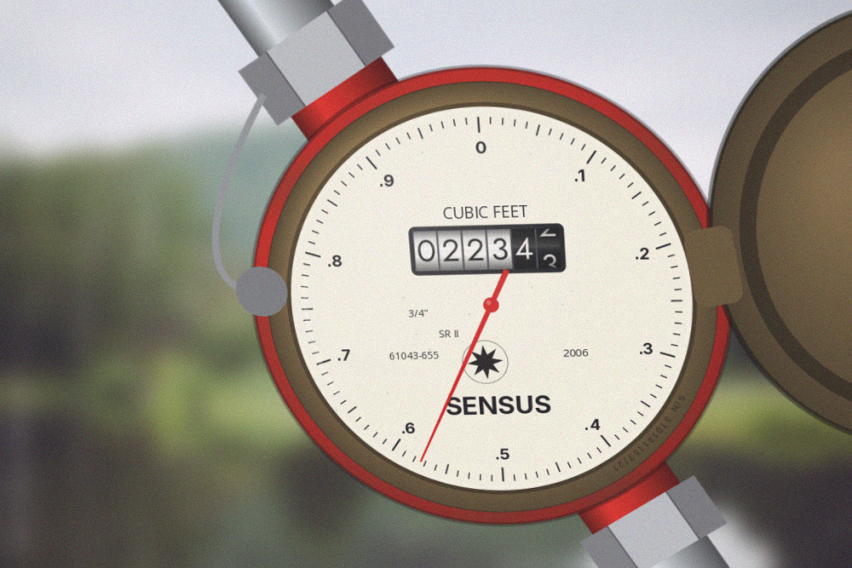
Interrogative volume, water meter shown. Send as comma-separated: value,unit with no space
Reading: 22342.57,ft³
